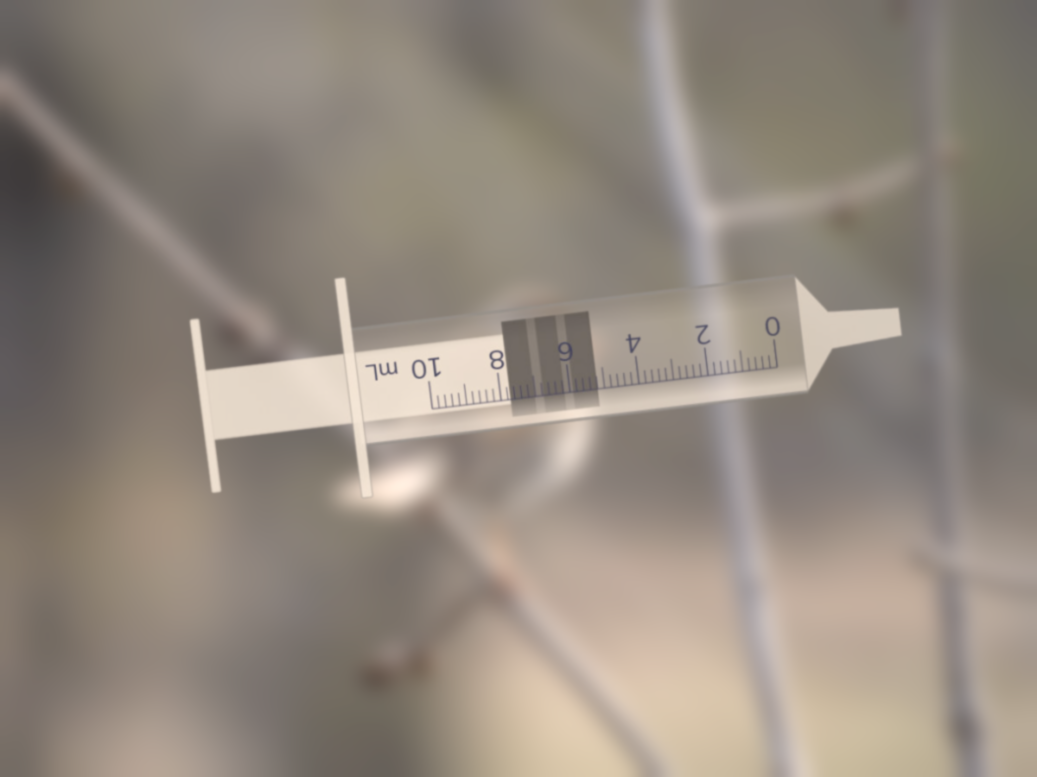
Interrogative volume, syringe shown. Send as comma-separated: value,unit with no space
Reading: 5.2,mL
